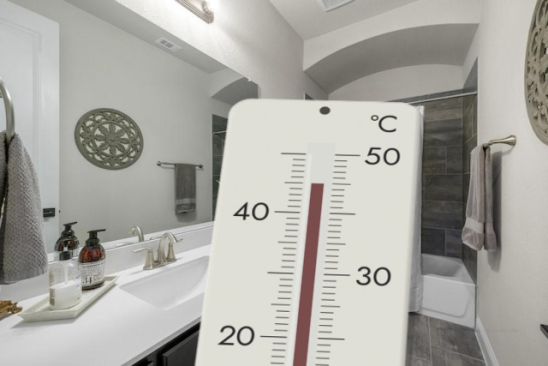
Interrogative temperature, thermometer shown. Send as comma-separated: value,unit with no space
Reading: 45,°C
